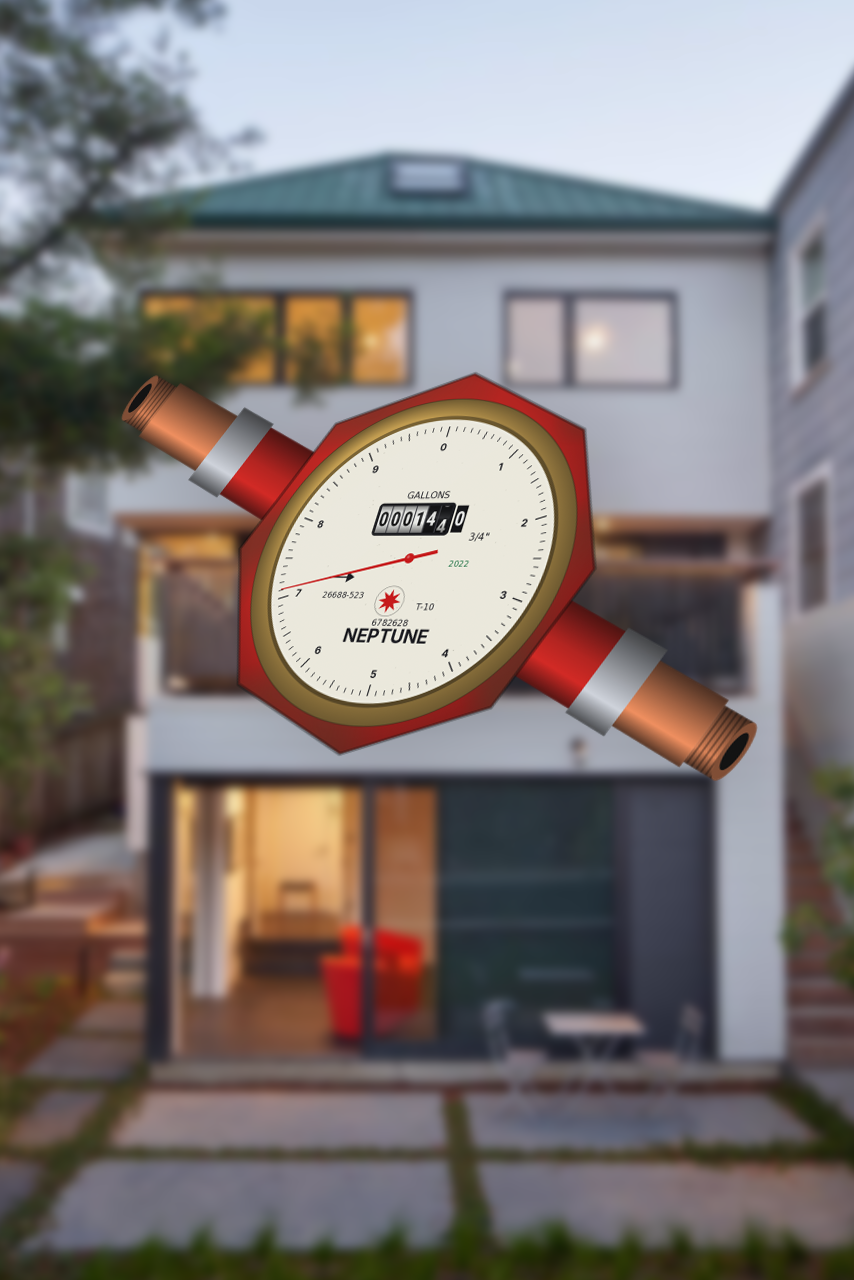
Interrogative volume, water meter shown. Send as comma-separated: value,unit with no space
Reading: 1437.1,gal
